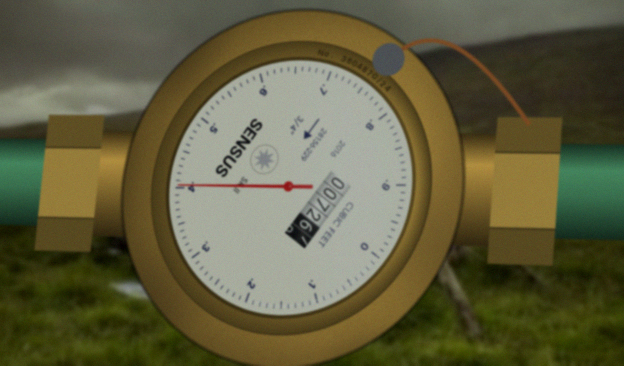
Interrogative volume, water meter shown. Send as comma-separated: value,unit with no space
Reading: 7267.40,ft³
